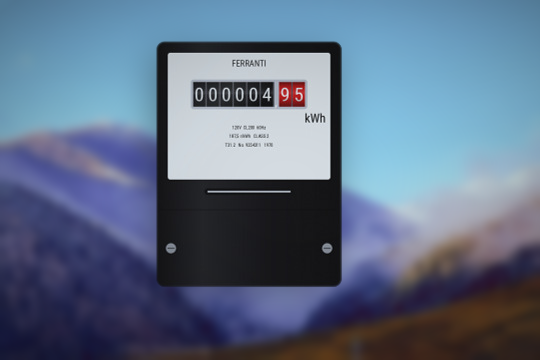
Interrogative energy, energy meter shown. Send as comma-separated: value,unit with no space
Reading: 4.95,kWh
